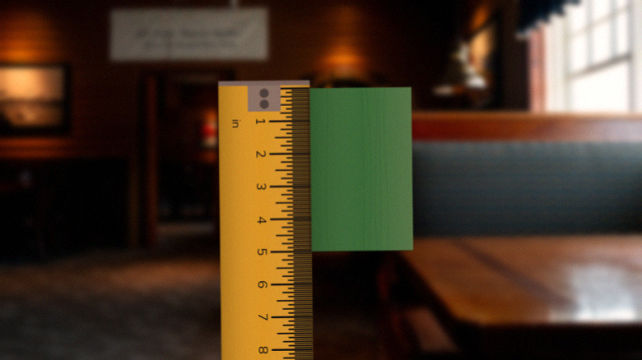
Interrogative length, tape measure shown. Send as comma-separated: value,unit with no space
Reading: 5,in
